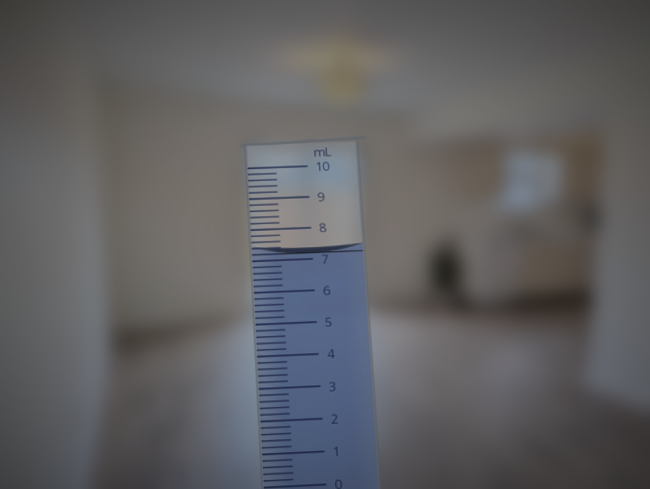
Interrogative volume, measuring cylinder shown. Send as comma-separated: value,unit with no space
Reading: 7.2,mL
